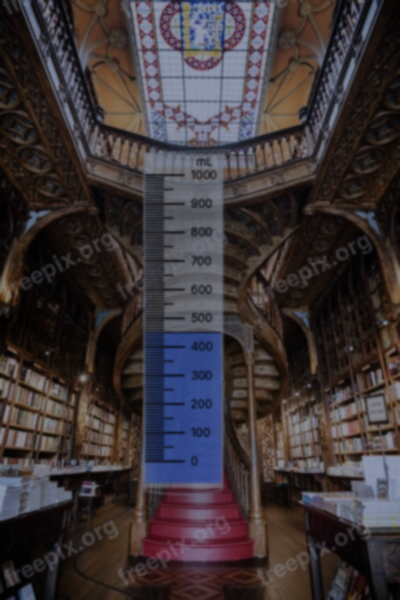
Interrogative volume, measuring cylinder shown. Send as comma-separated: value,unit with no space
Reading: 450,mL
